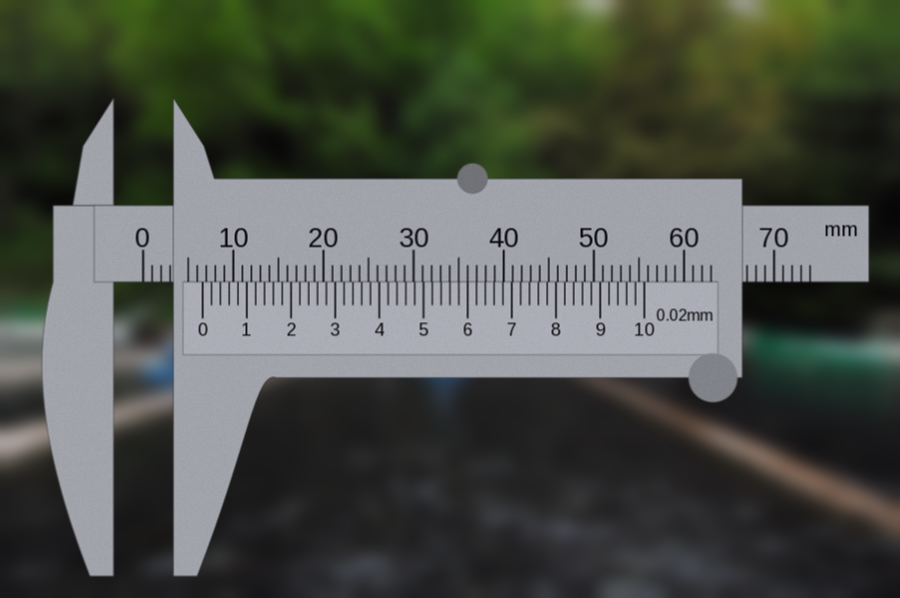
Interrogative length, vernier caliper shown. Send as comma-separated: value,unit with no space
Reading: 6.6,mm
